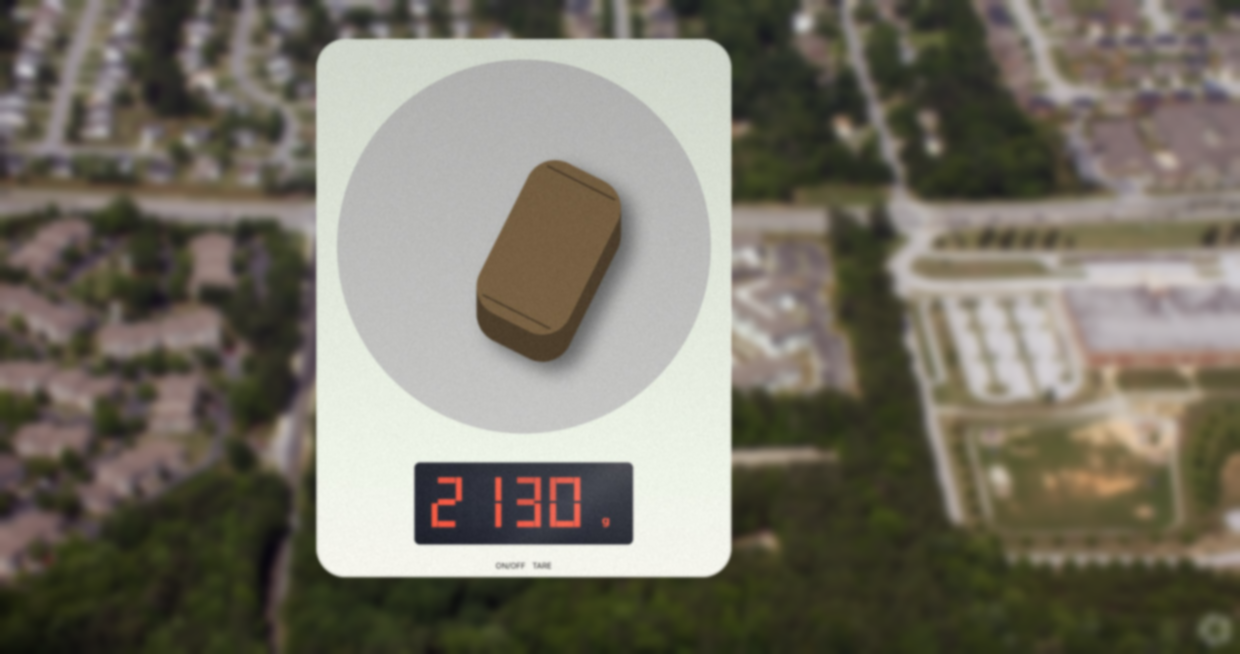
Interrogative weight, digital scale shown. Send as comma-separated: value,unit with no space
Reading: 2130,g
